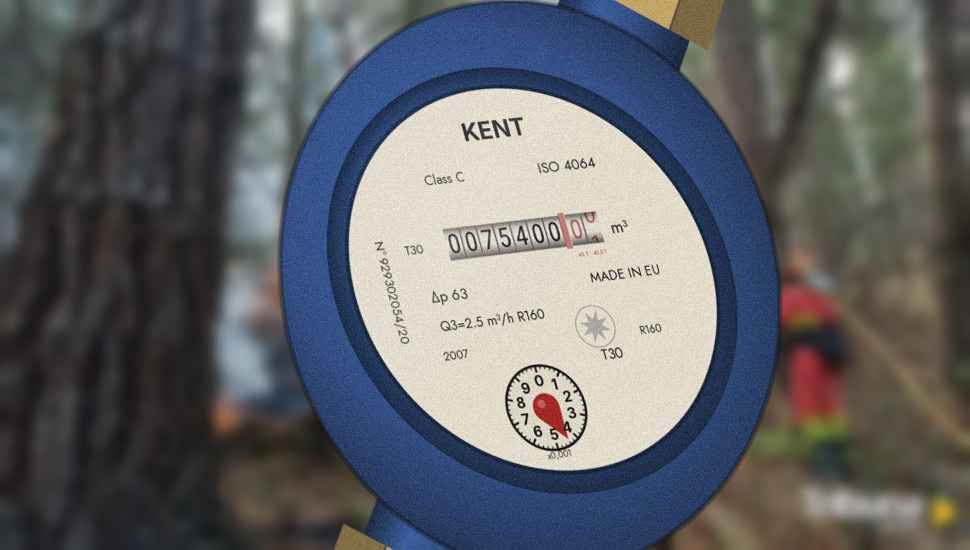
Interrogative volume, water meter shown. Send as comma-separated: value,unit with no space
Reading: 75400.004,m³
